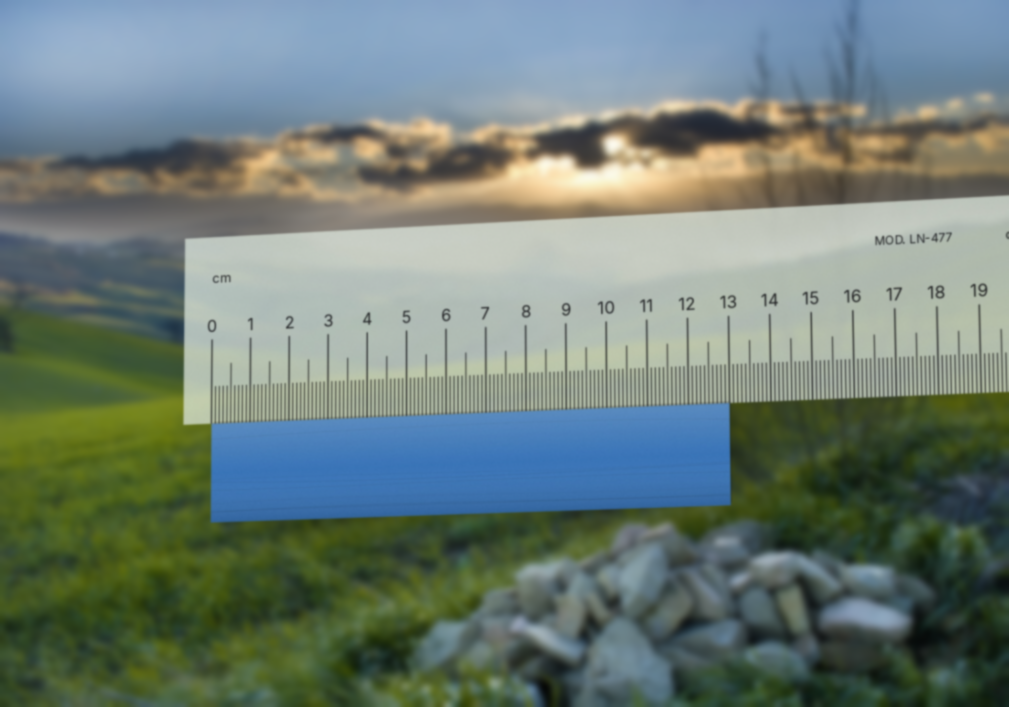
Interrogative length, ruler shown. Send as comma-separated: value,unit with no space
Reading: 13,cm
